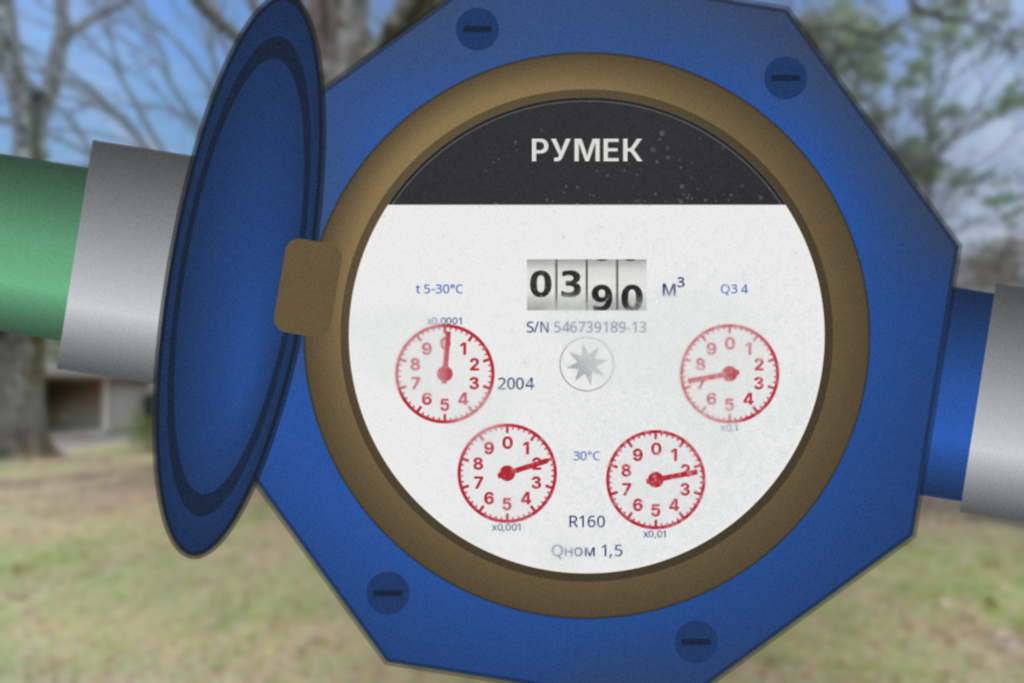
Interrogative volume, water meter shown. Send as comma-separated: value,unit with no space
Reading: 389.7220,m³
